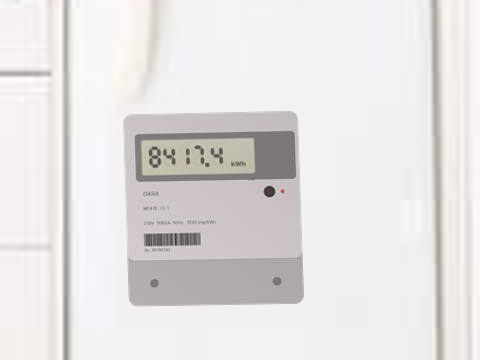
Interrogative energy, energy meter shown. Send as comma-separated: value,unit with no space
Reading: 8417.4,kWh
